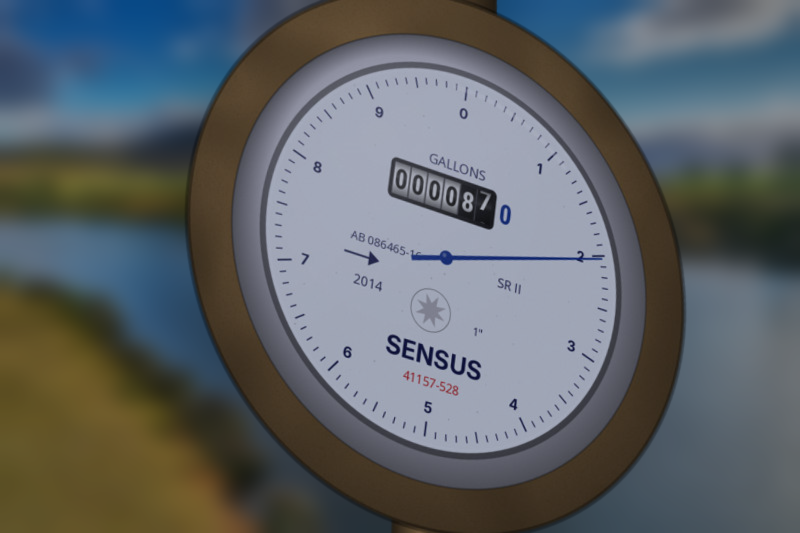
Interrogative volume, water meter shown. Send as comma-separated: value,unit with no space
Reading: 872.0,gal
